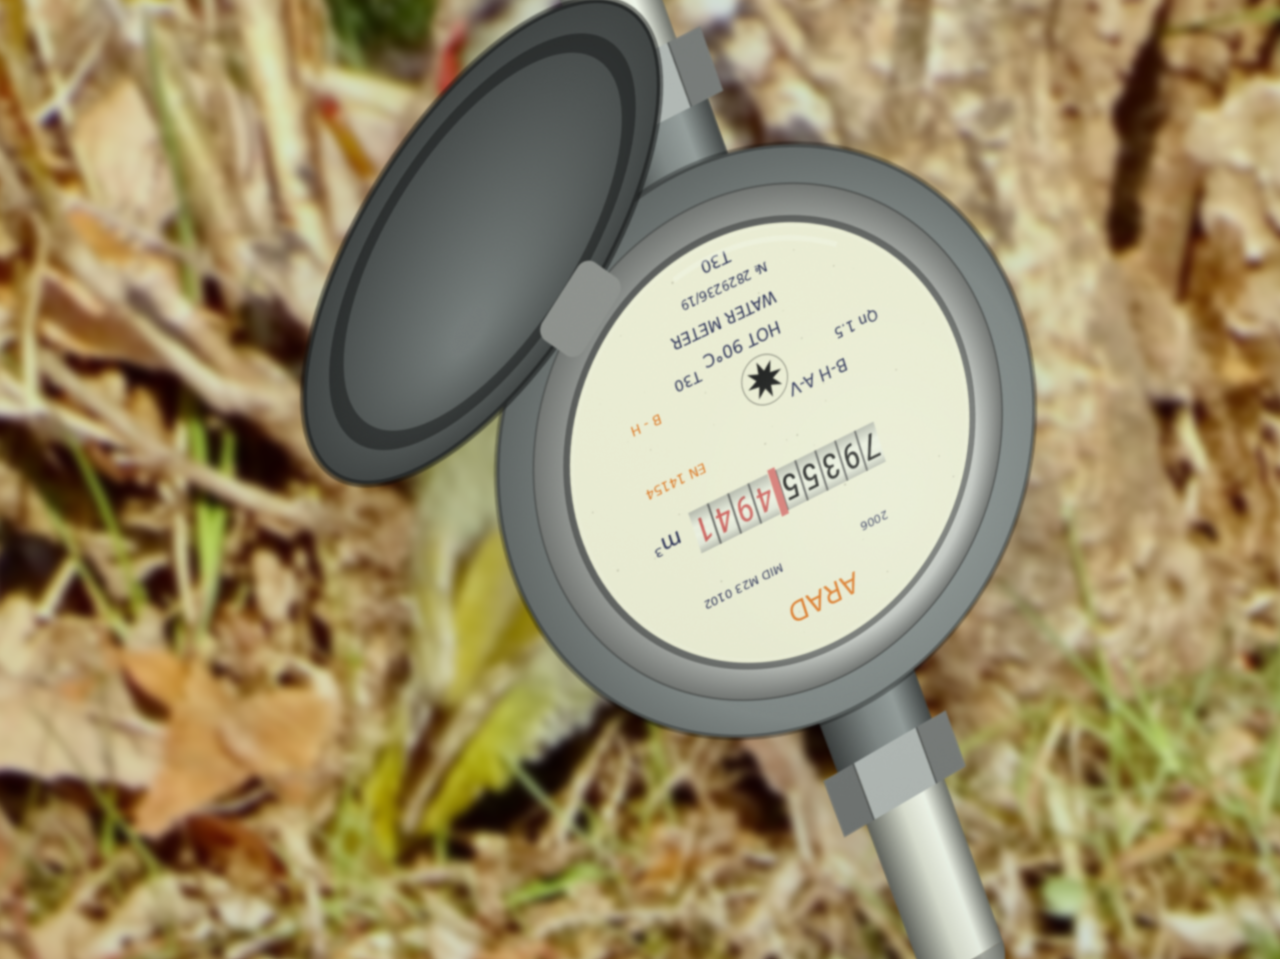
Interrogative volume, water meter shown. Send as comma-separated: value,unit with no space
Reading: 79355.4941,m³
